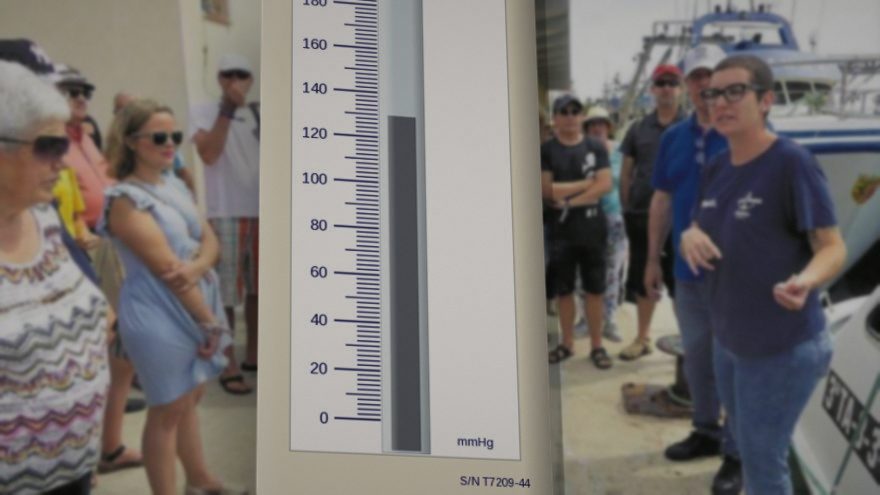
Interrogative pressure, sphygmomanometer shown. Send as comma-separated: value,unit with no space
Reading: 130,mmHg
